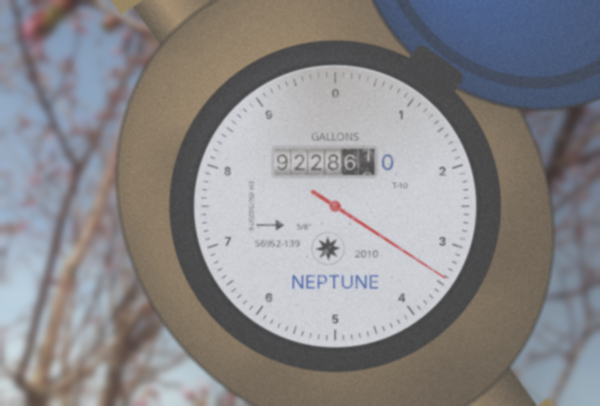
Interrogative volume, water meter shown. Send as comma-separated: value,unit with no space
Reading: 9228613.4,gal
